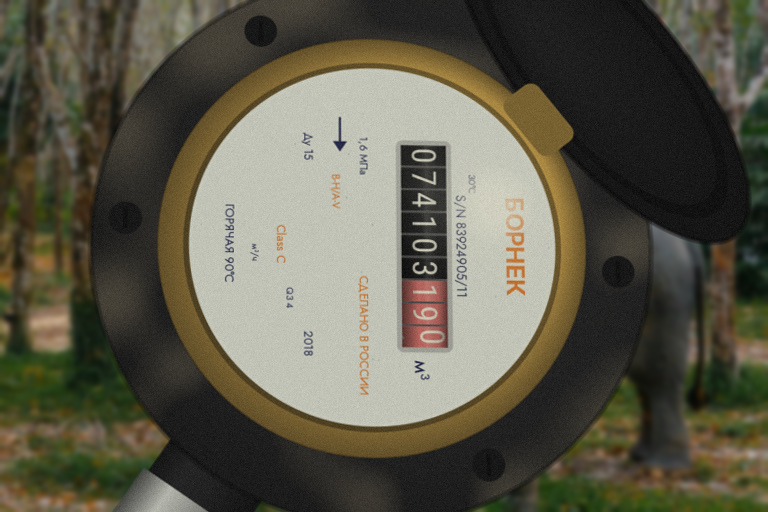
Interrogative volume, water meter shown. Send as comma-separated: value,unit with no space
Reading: 74103.190,m³
